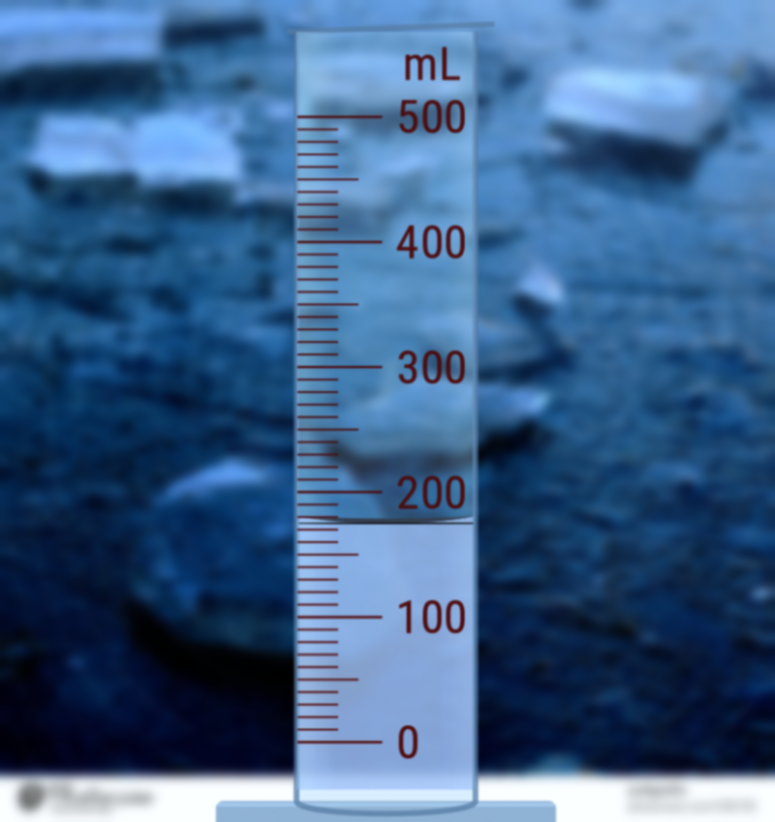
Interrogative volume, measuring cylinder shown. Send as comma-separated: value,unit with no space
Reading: 175,mL
